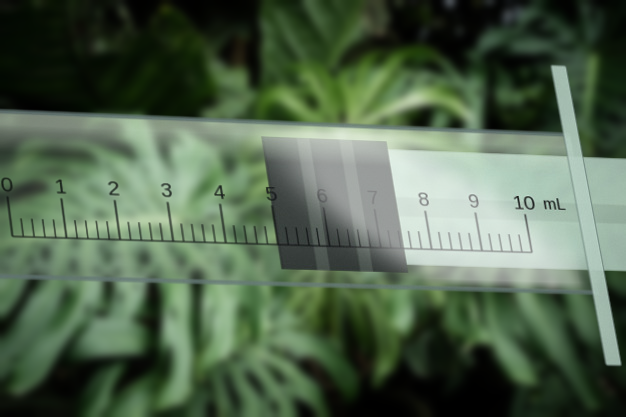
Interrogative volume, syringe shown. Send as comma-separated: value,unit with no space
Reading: 5,mL
